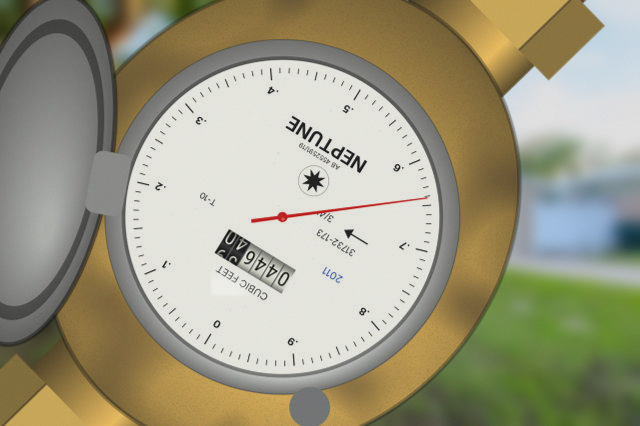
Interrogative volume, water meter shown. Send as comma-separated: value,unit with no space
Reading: 44639.64,ft³
